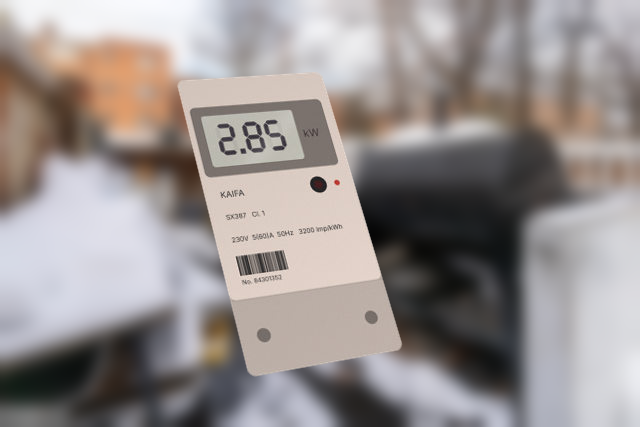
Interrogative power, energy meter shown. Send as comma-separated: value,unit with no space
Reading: 2.85,kW
